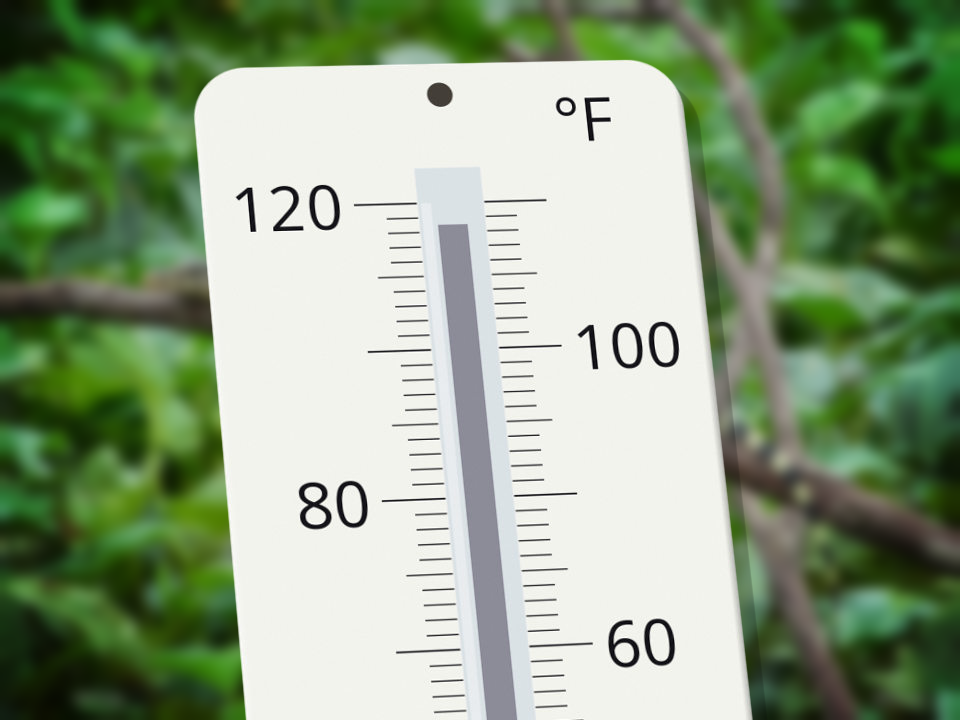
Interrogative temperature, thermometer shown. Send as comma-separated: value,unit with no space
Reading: 117,°F
